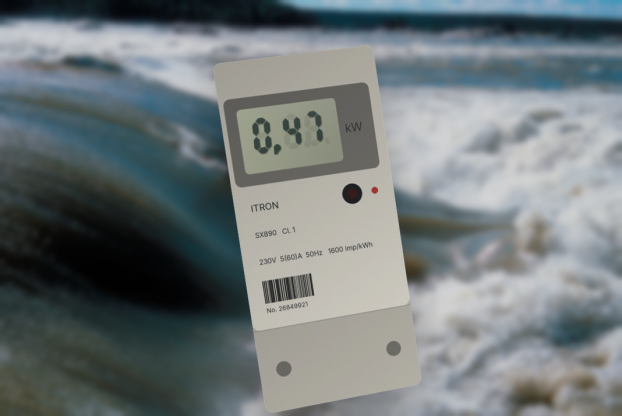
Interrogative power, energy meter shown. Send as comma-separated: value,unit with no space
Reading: 0.47,kW
